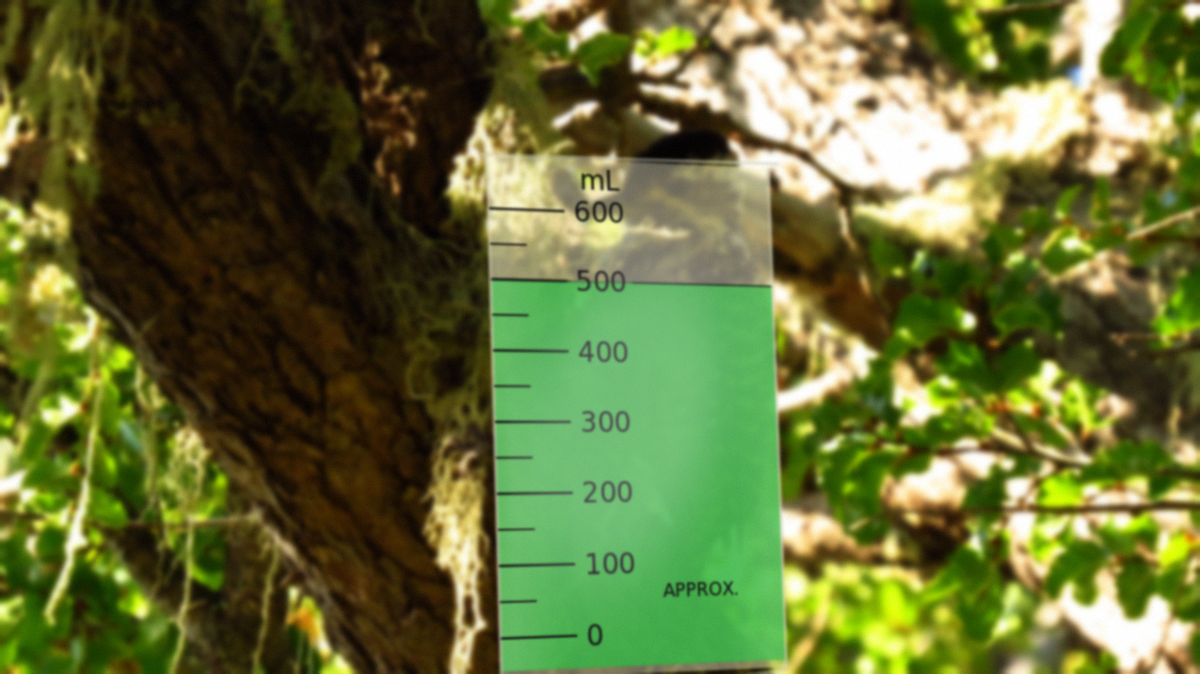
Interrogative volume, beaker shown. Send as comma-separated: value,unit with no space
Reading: 500,mL
